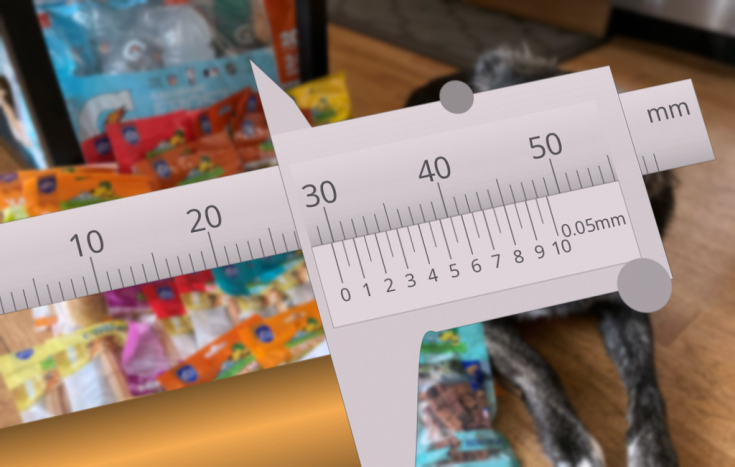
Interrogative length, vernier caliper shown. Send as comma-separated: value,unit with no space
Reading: 29.8,mm
